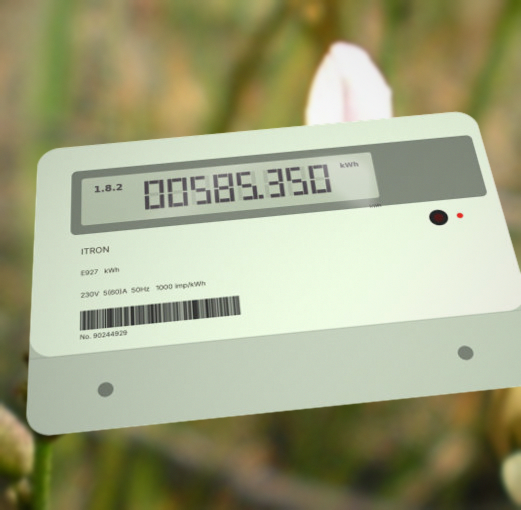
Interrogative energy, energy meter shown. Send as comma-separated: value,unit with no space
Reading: 585.350,kWh
